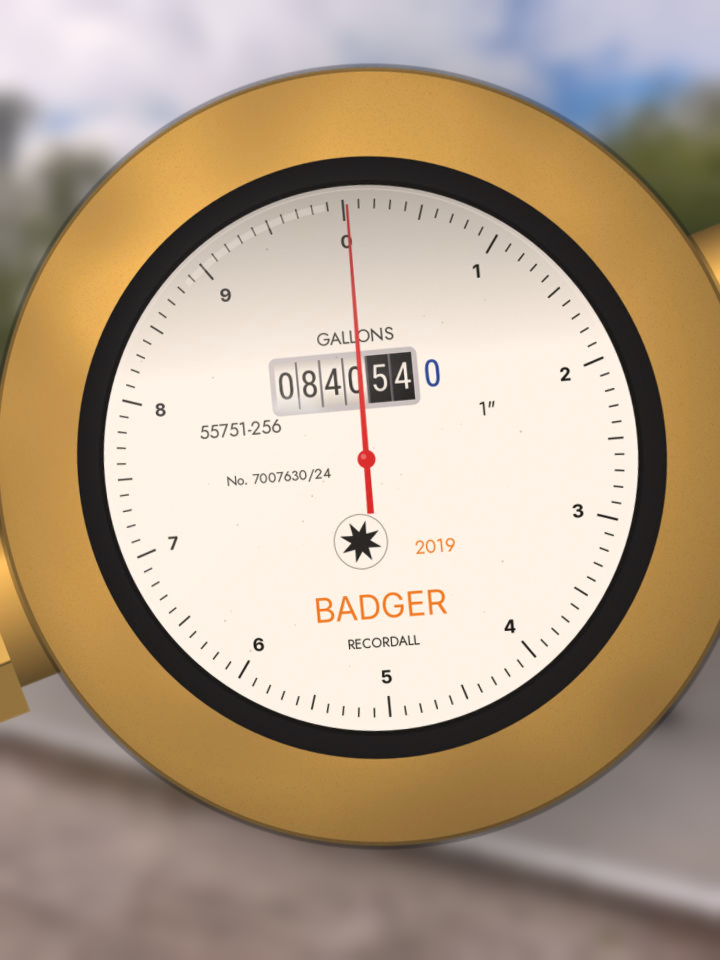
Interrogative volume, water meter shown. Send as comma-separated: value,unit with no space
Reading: 840540.0,gal
